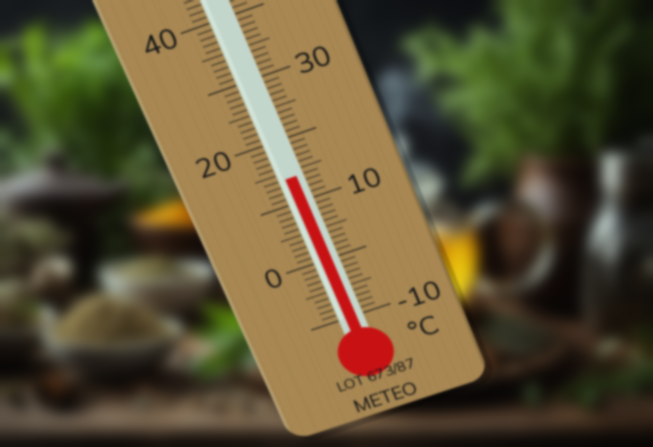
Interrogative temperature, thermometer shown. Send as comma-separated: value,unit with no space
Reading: 14,°C
